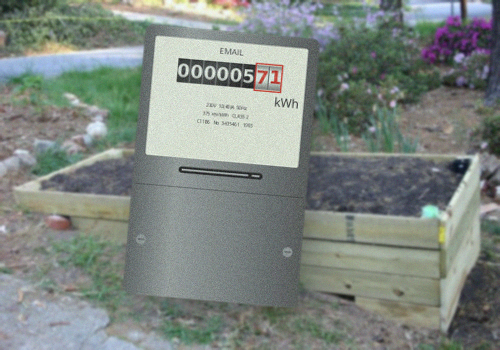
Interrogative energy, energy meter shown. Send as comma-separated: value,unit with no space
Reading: 5.71,kWh
